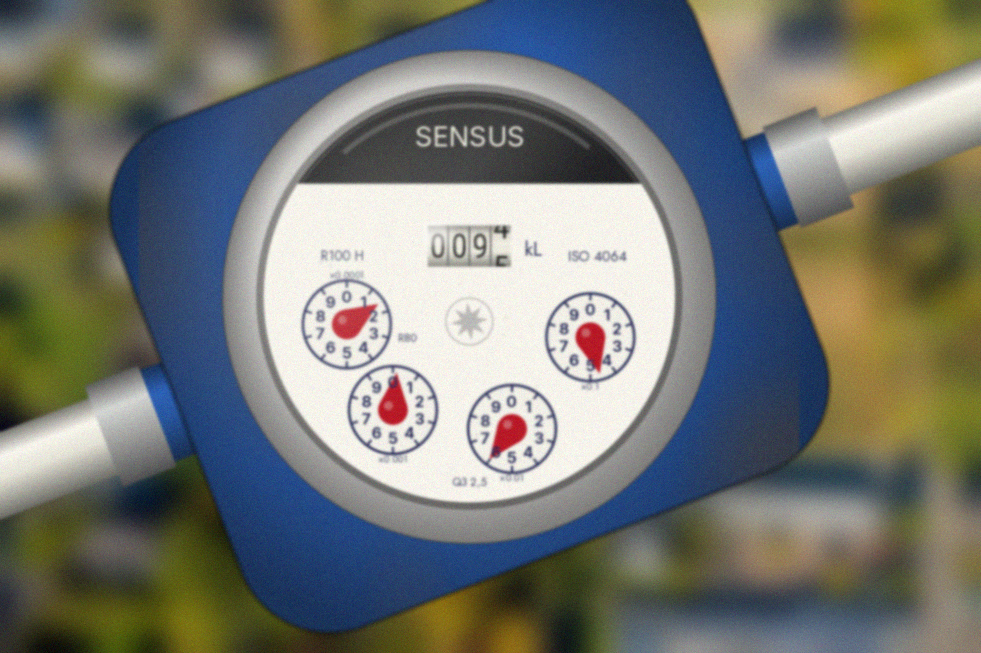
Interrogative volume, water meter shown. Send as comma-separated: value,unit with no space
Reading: 94.4601,kL
